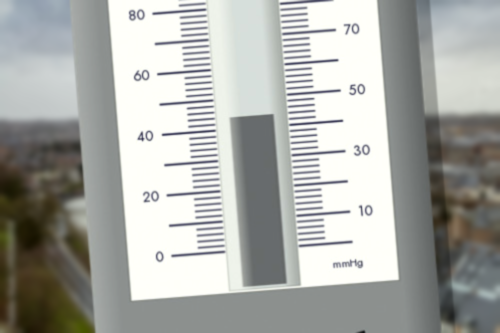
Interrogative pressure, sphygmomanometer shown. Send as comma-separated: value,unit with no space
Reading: 44,mmHg
